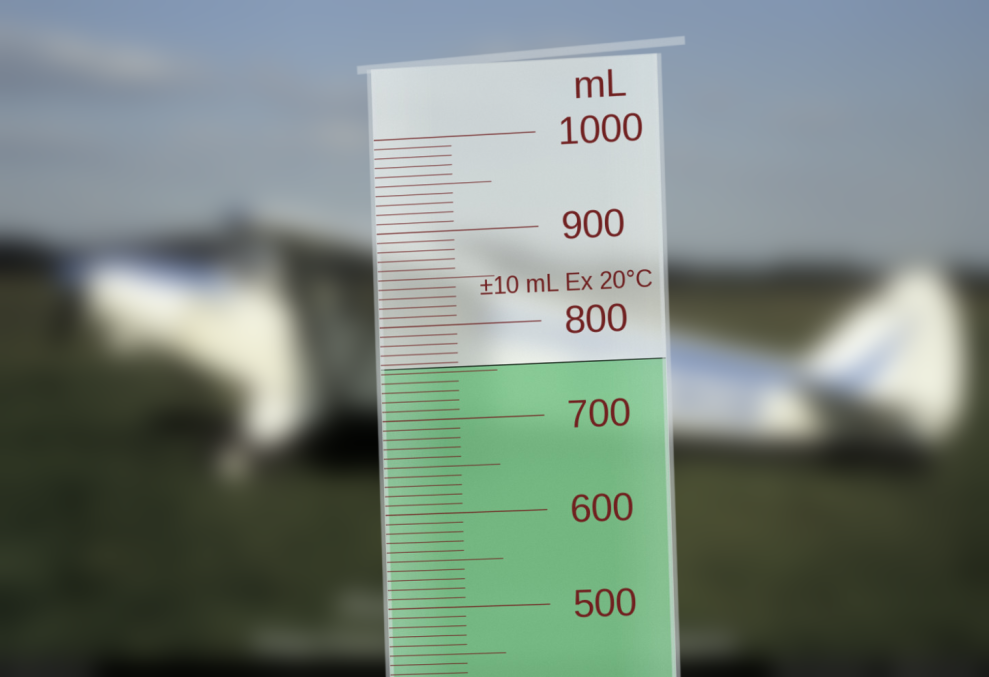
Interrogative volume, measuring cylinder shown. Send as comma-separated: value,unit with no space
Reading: 755,mL
